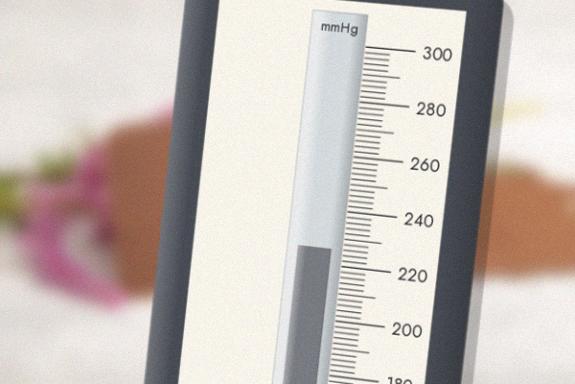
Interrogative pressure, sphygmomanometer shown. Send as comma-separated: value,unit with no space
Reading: 226,mmHg
